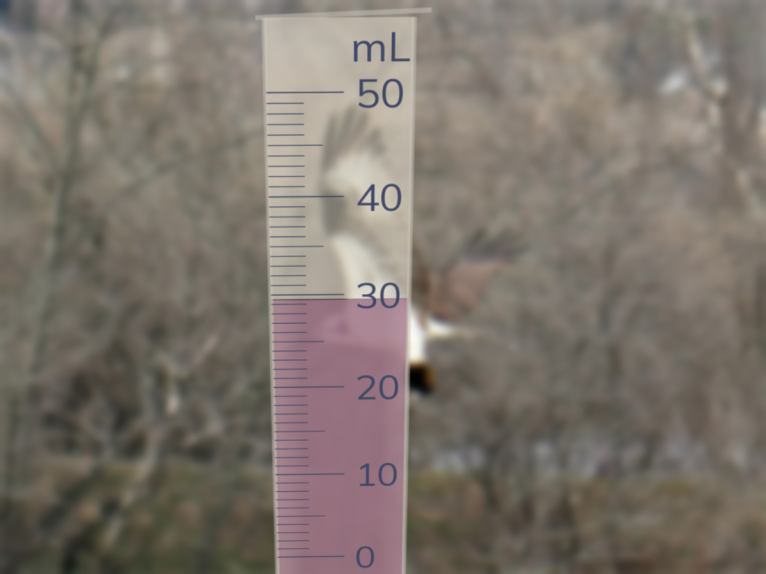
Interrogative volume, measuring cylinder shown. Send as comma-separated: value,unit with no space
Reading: 29.5,mL
